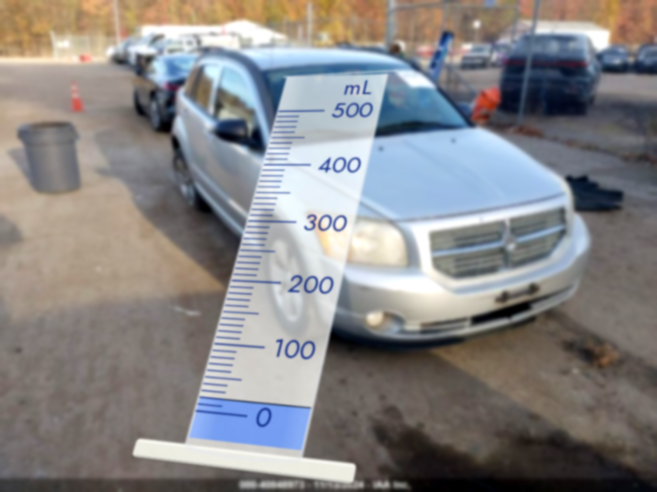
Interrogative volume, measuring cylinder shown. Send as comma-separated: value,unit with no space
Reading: 20,mL
